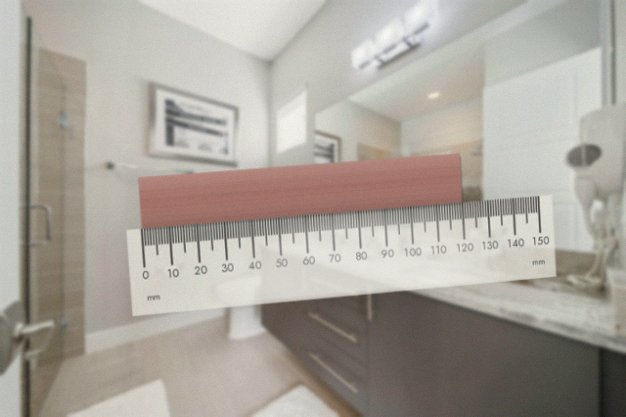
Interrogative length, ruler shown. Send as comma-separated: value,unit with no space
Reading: 120,mm
